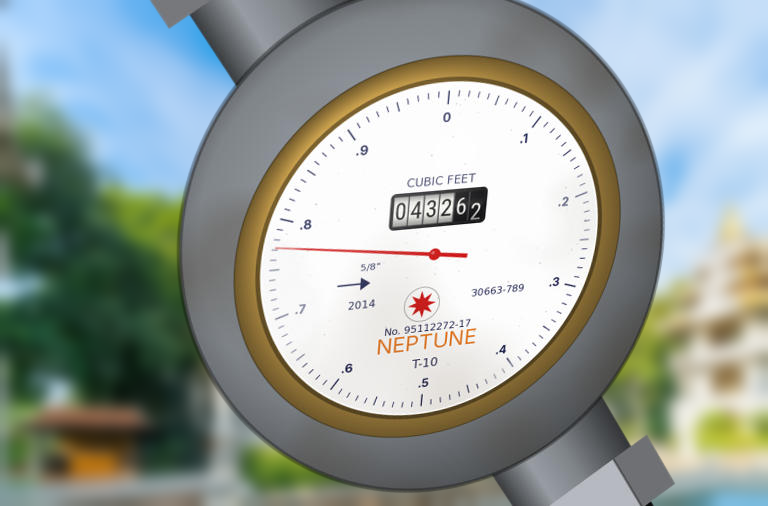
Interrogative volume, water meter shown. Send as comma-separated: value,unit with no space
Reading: 43261.77,ft³
